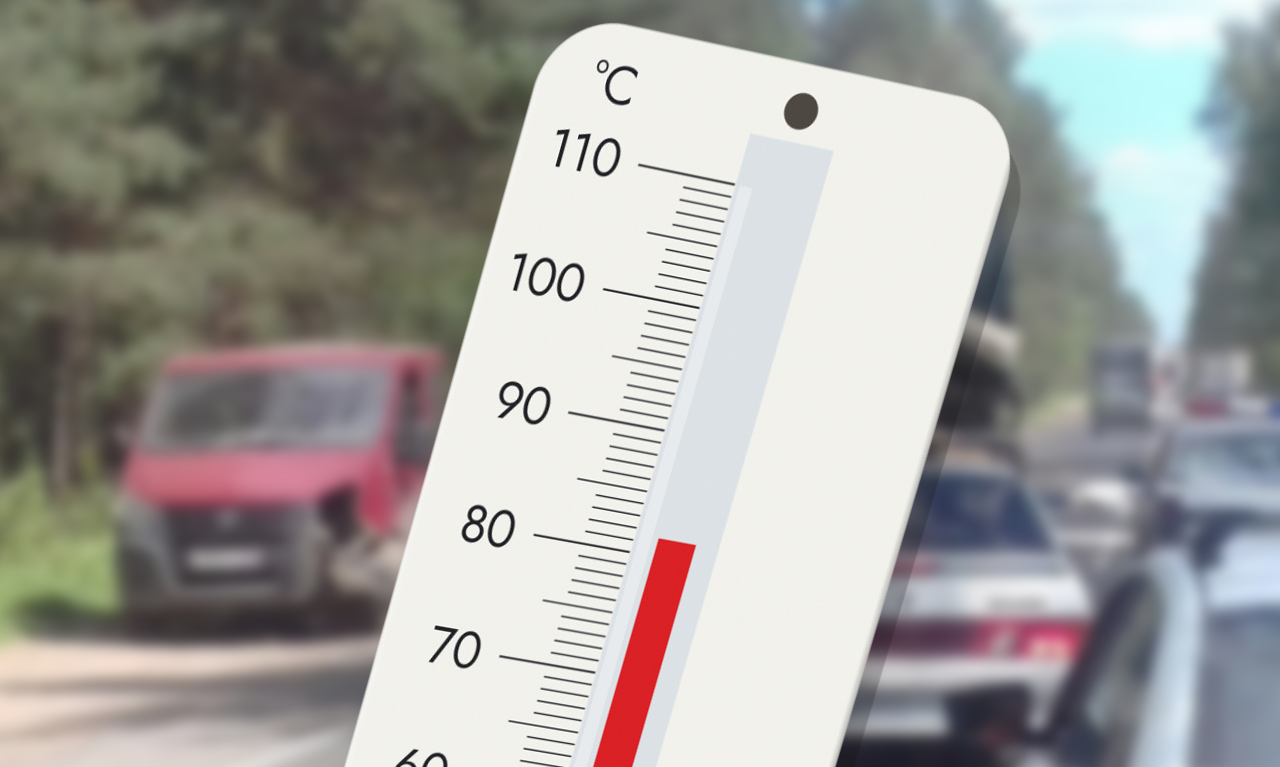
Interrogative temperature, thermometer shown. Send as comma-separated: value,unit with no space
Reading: 81.5,°C
